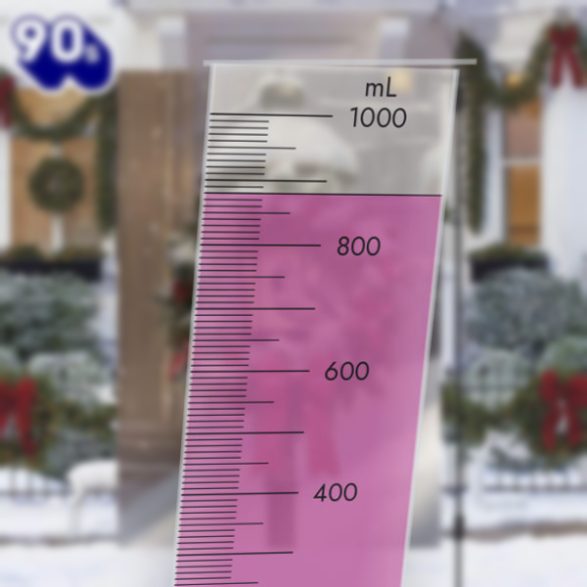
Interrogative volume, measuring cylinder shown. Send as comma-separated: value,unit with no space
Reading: 880,mL
